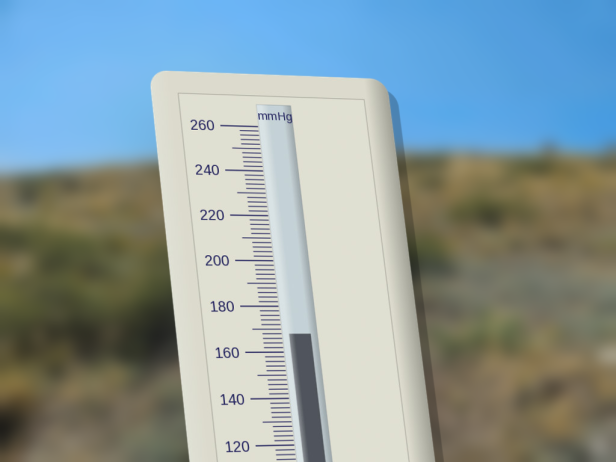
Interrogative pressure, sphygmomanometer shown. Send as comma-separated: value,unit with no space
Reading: 168,mmHg
